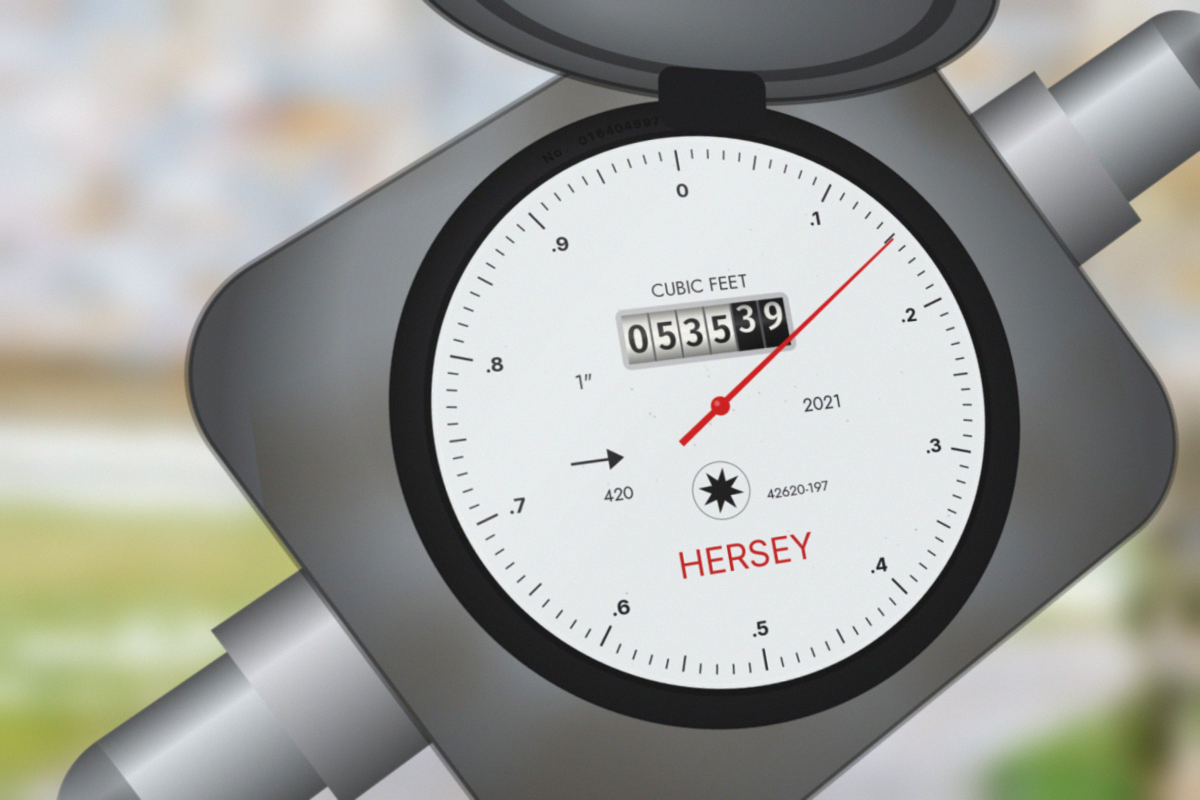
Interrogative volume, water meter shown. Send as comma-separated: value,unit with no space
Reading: 53539.15,ft³
